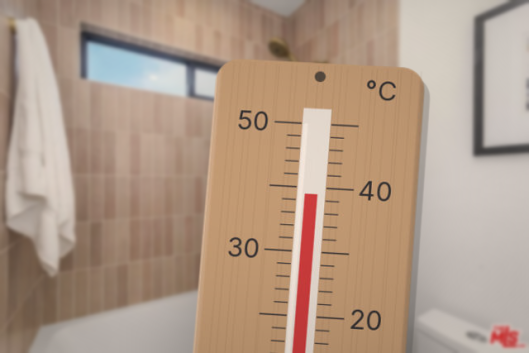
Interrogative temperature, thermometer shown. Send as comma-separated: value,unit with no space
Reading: 39,°C
